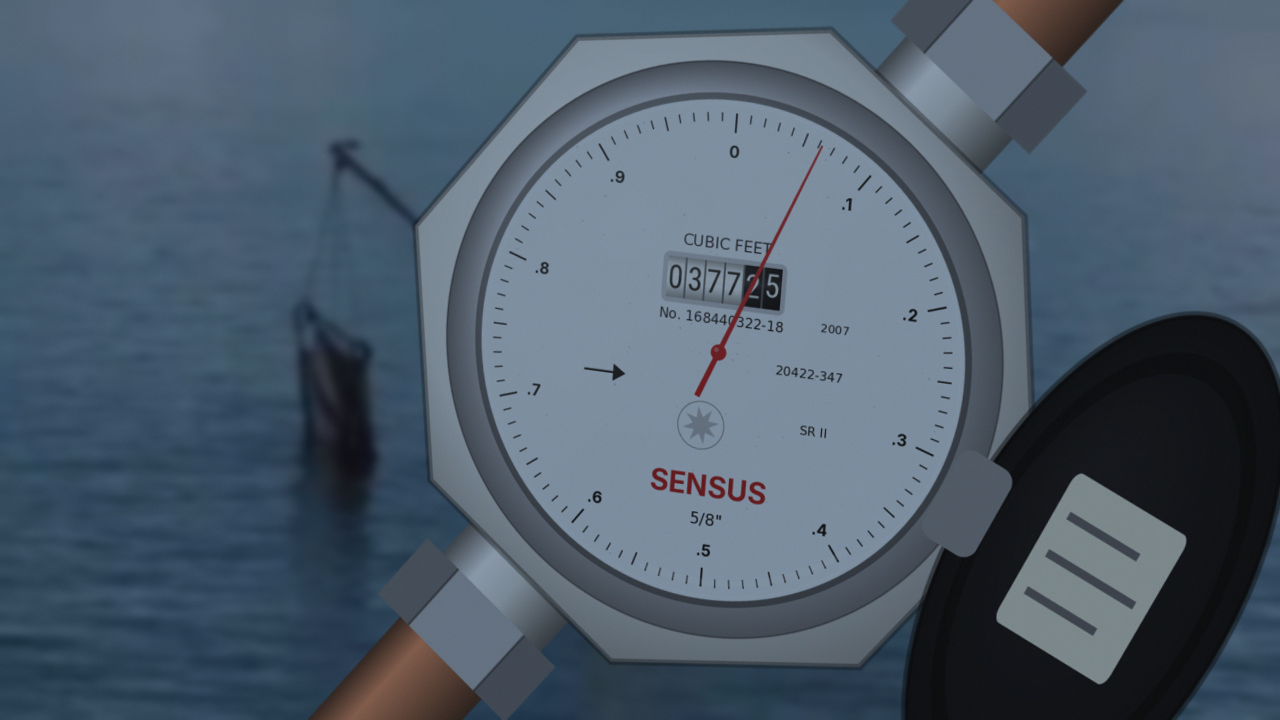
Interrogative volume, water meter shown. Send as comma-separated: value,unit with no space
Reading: 37725.06,ft³
